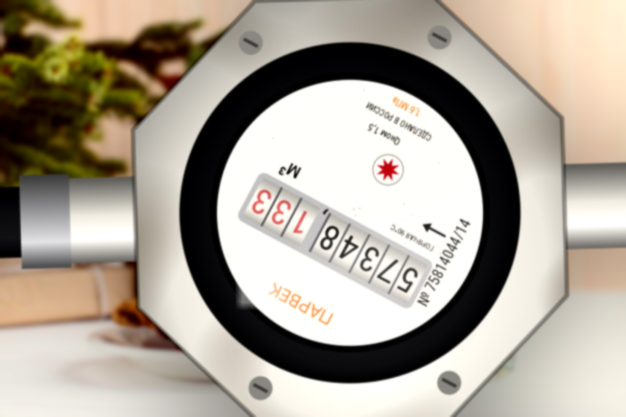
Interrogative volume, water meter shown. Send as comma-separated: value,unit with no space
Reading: 57348.133,m³
